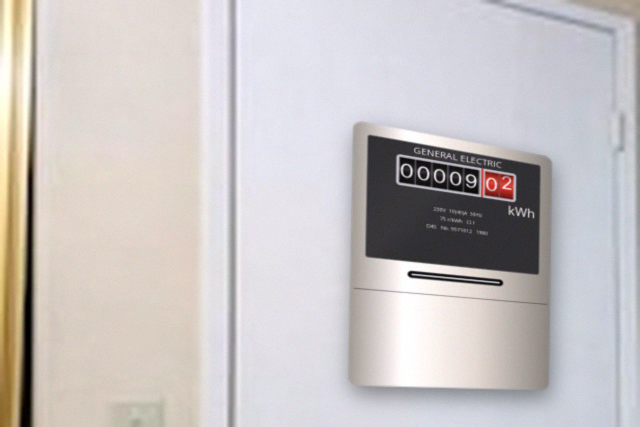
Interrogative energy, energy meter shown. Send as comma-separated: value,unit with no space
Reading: 9.02,kWh
